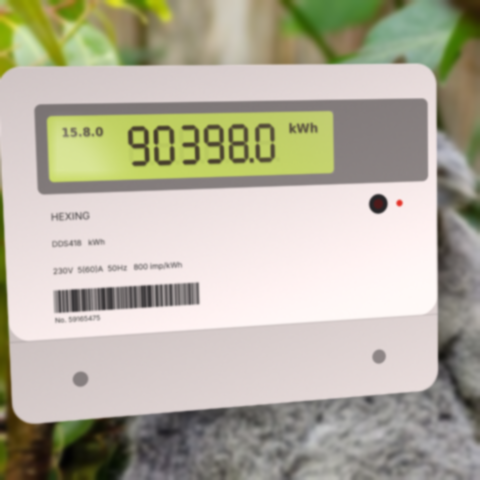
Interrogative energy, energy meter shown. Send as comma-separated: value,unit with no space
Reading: 90398.0,kWh
